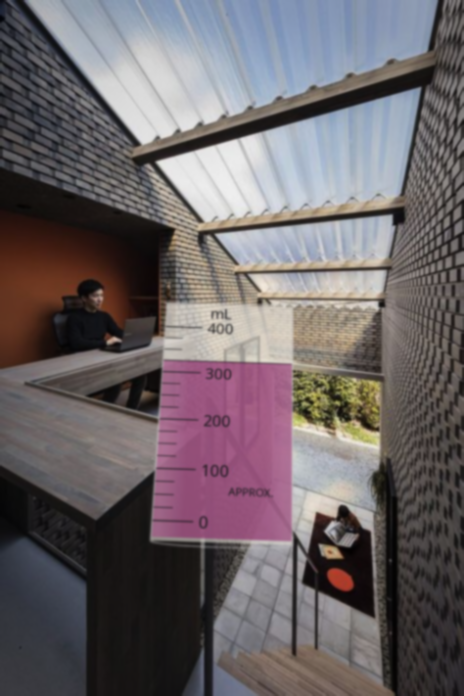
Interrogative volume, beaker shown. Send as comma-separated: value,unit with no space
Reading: 325,mL
